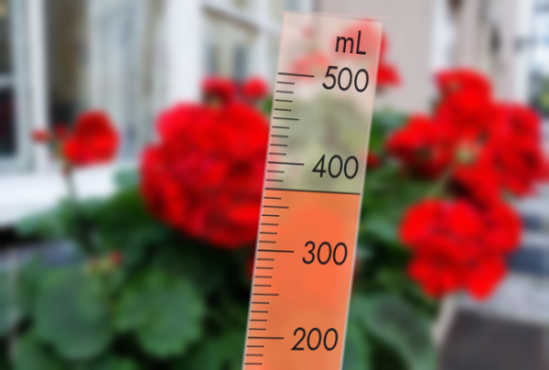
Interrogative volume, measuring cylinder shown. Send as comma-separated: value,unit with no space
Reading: 370,mL
